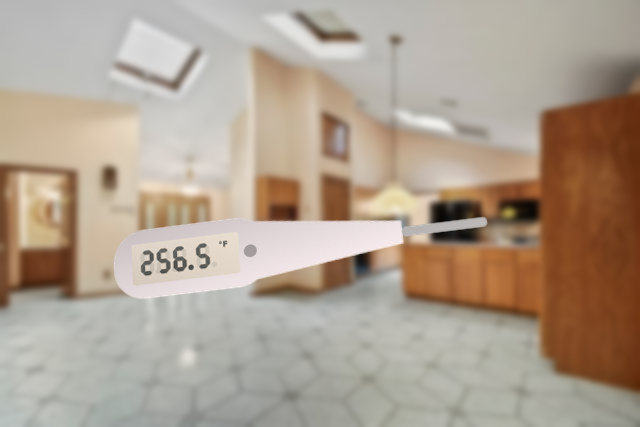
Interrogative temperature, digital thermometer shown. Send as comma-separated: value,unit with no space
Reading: 256.5,°F
